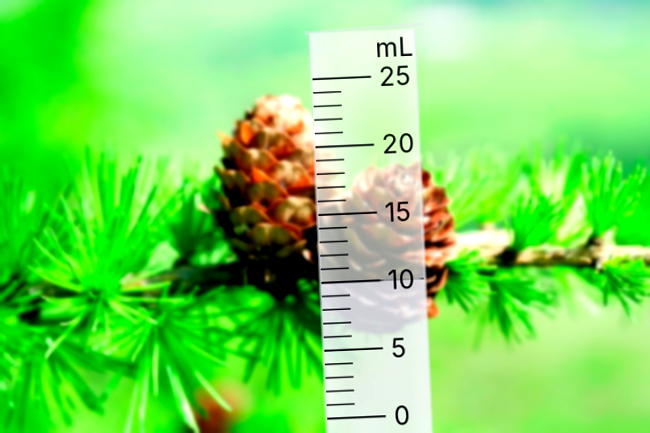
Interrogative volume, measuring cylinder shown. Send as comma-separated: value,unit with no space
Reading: 10,mL
